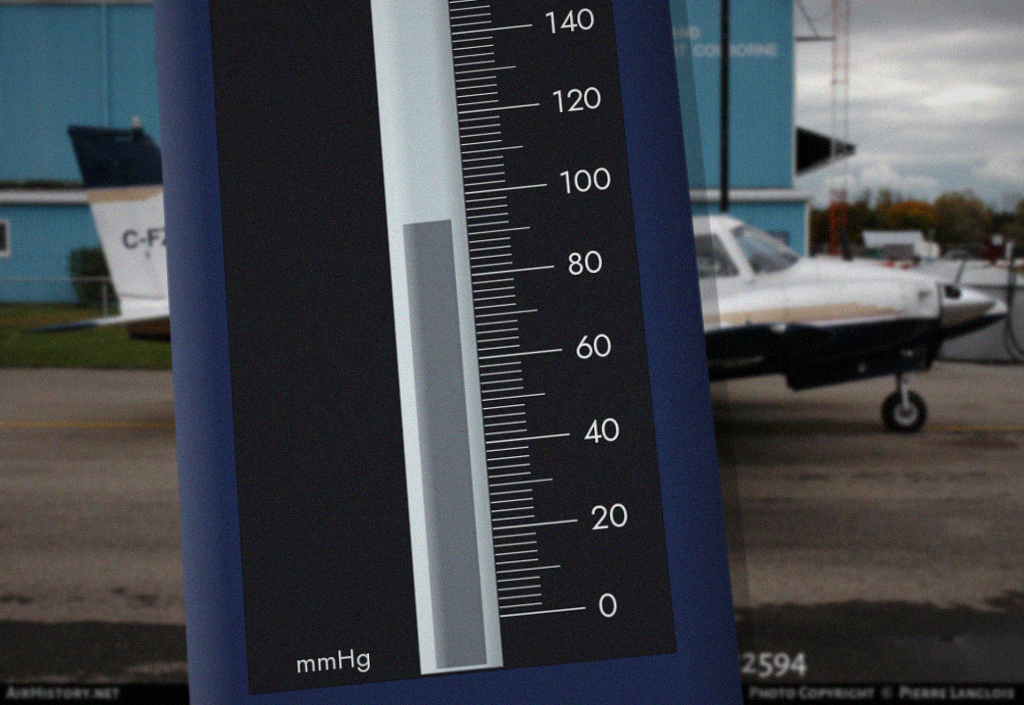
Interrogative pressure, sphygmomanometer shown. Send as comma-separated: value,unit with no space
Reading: 94,mmHg
